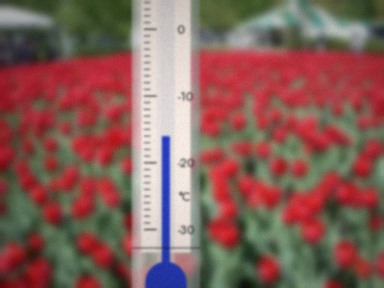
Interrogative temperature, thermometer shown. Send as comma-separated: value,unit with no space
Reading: -16,°C
